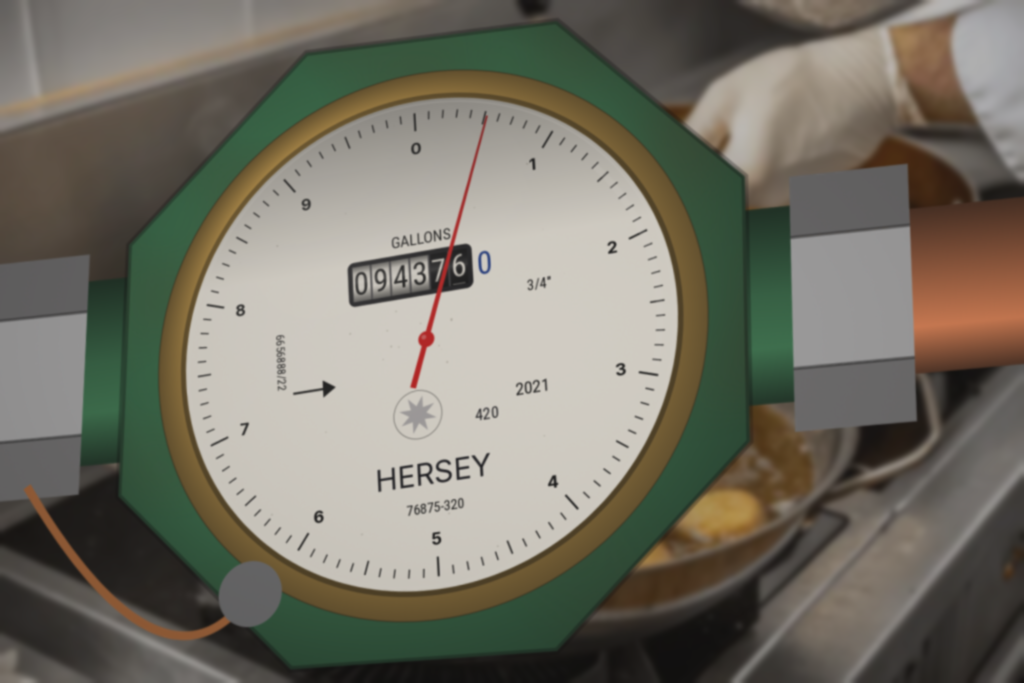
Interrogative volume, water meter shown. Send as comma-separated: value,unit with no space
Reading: 943760.5,gal
